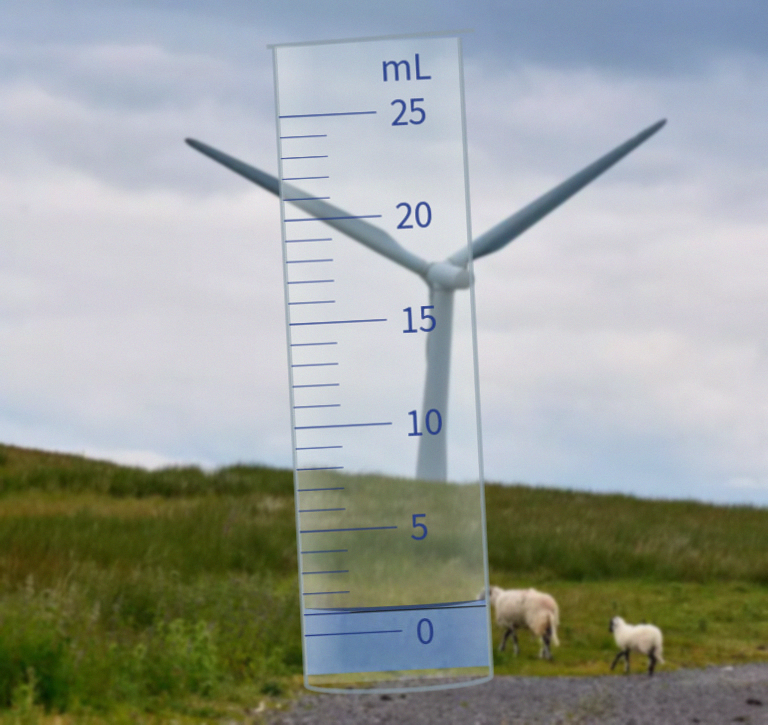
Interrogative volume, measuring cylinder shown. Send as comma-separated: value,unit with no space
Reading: 1,mL
